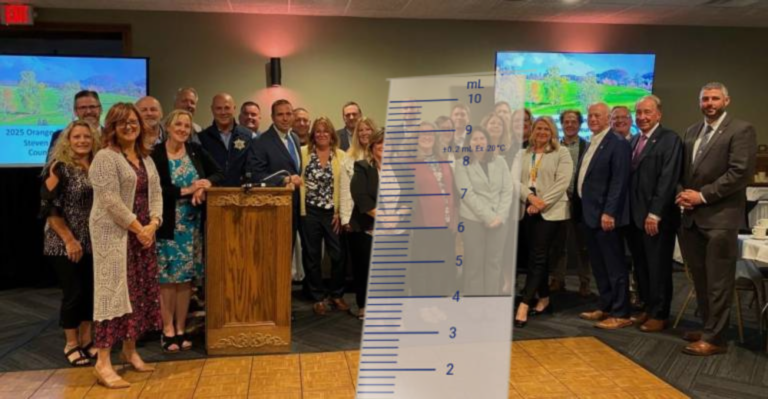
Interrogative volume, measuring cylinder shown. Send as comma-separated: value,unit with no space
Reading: 4,mL
